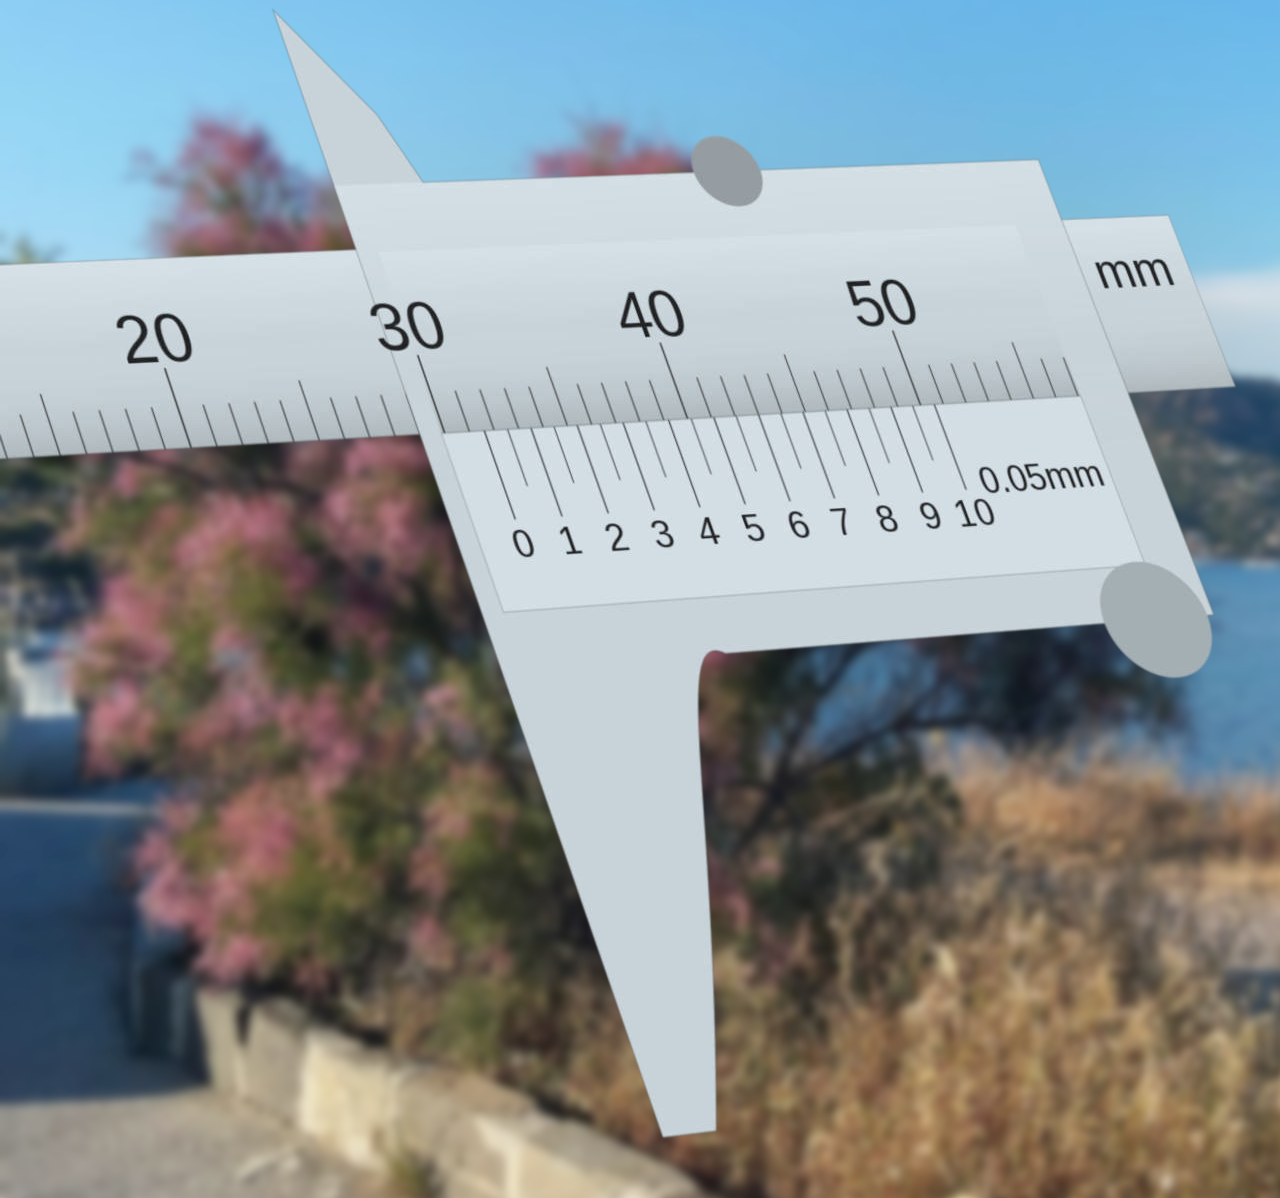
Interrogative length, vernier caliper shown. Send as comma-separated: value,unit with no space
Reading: 31.6,mm
